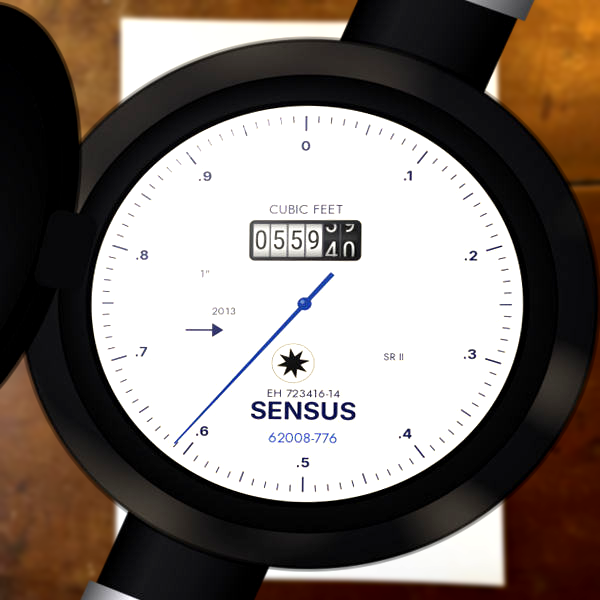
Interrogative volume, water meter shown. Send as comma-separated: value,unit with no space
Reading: 55939.61,ft³
